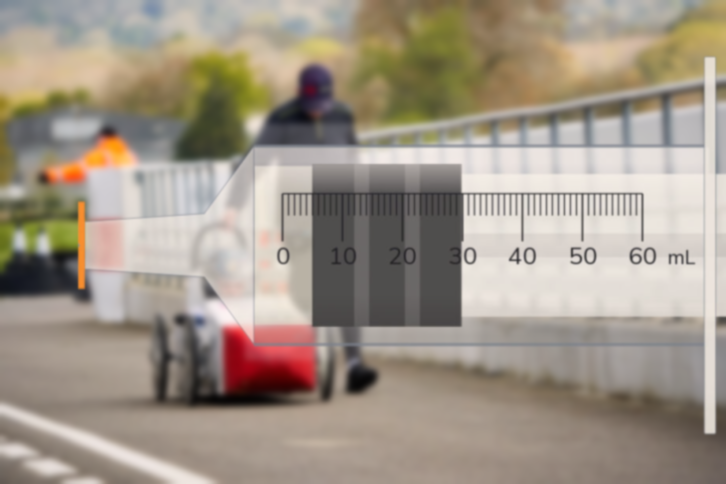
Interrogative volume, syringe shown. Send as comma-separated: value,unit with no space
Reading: 5,mL
